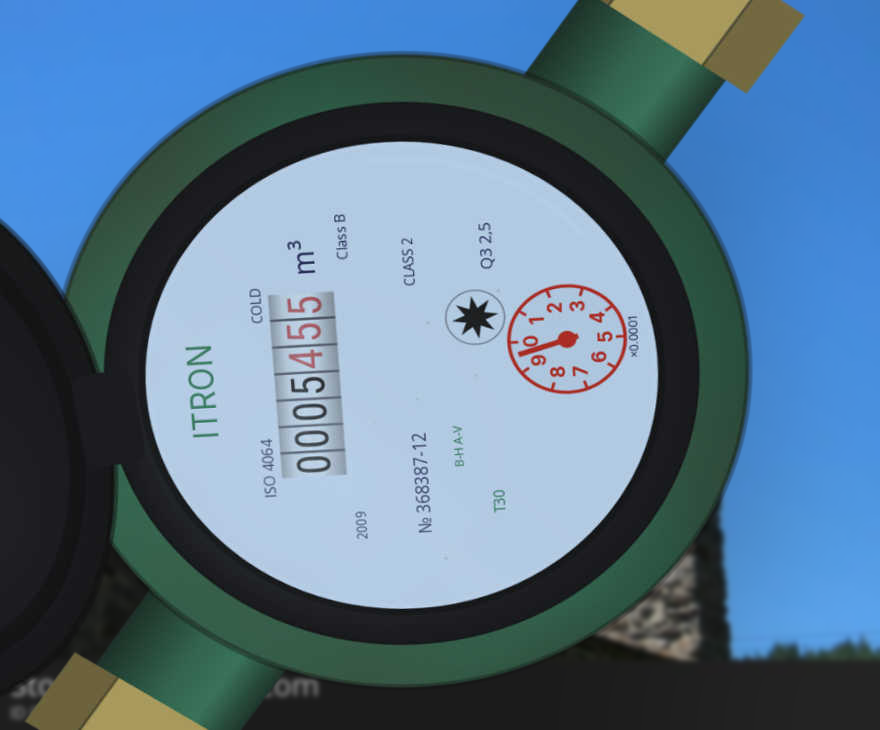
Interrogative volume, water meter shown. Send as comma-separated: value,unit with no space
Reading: 5.4549,m³
